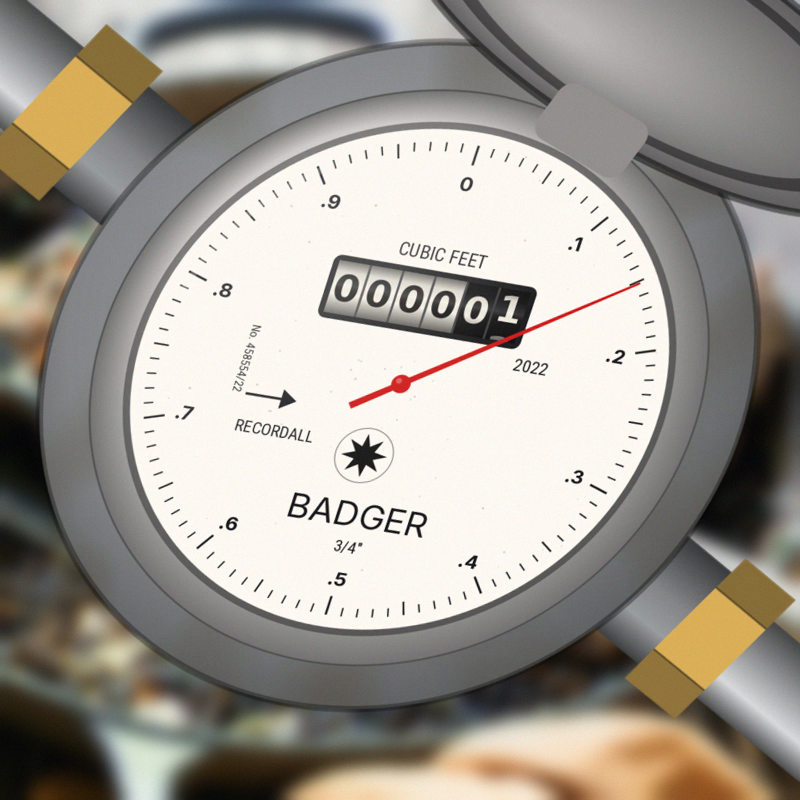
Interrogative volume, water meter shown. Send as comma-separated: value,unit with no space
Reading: 1.15,ft³
